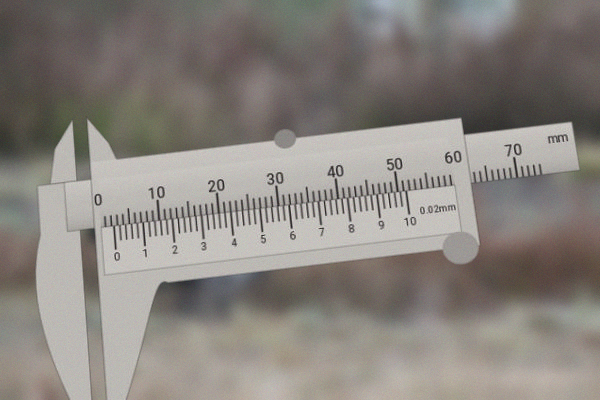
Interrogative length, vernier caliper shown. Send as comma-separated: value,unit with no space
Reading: 2.4,mm
